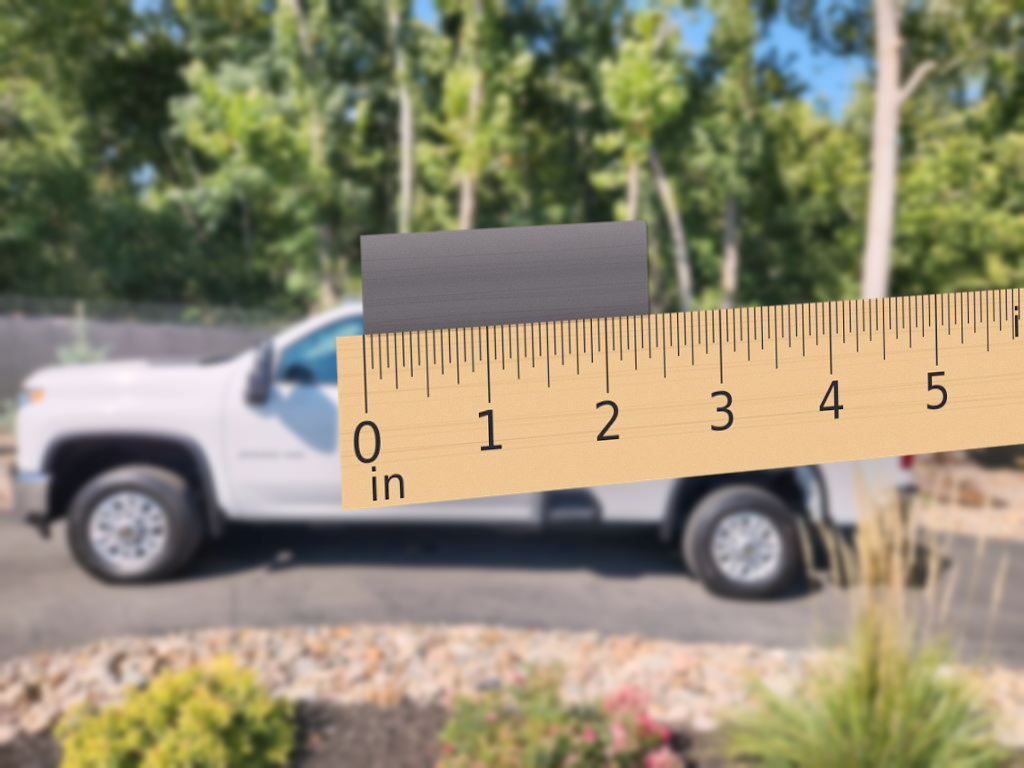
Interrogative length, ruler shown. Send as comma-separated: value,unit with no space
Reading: 2.375,in
